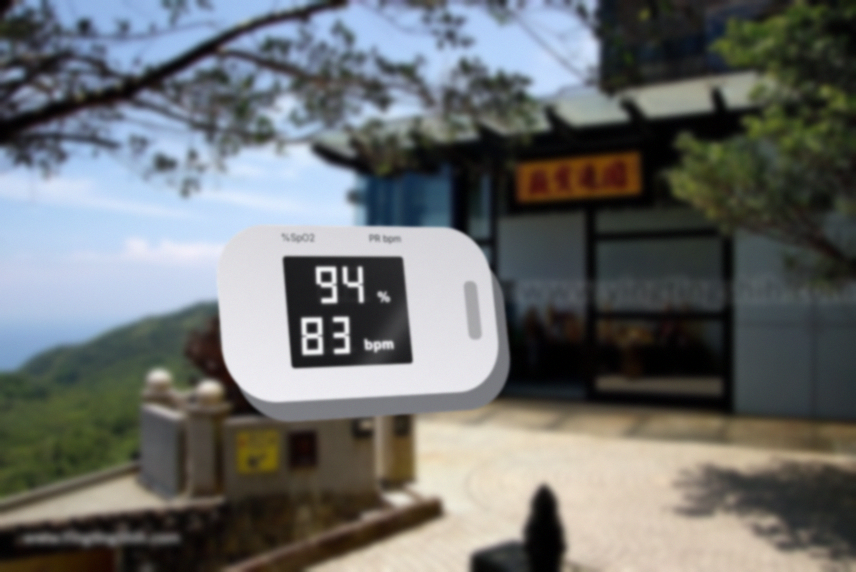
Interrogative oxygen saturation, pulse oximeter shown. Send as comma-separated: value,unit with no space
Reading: 94,%
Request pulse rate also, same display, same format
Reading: 83,bpm
